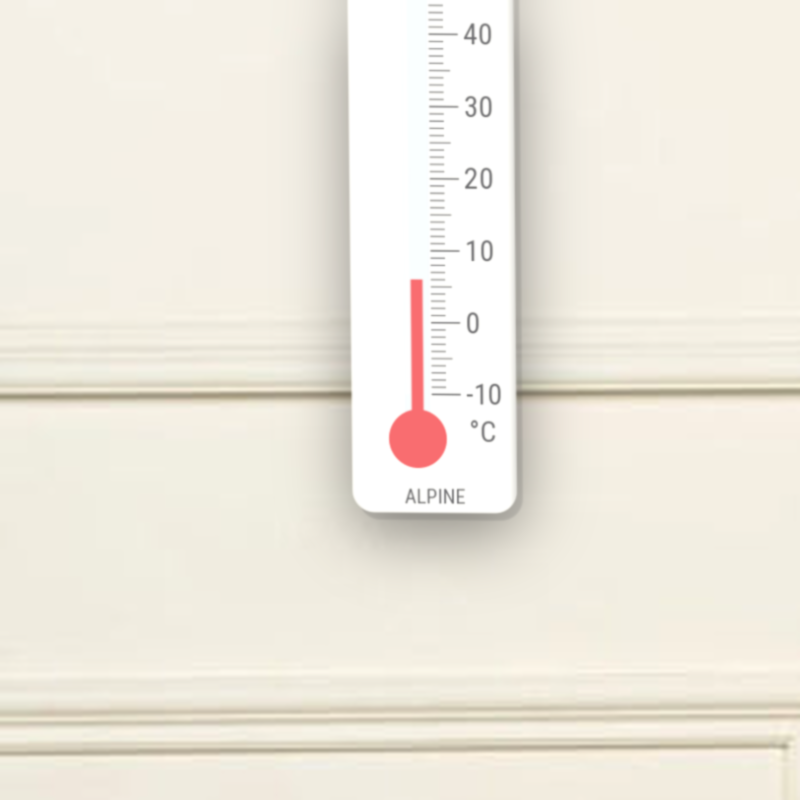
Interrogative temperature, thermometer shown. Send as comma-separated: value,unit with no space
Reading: 6,°C
